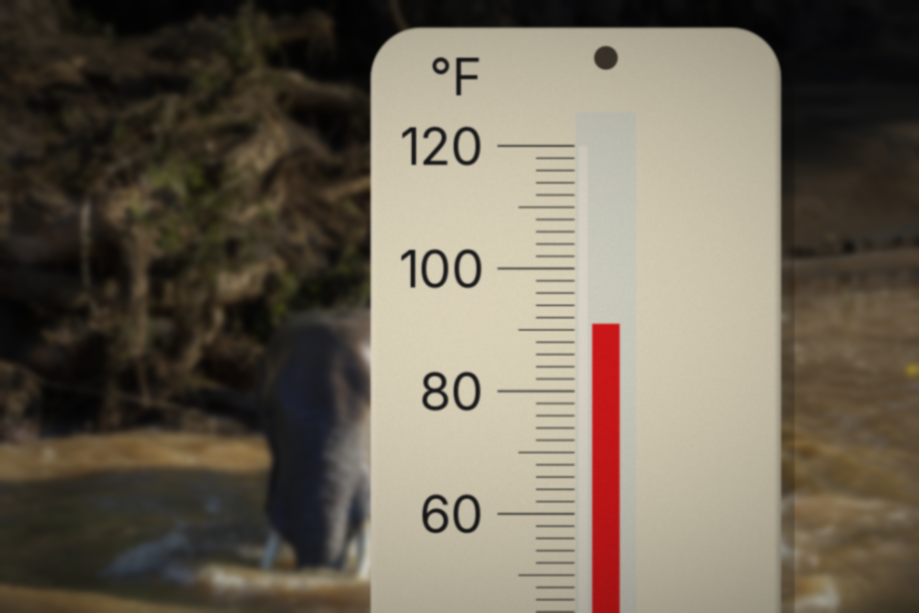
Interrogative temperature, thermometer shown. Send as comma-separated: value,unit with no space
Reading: 91,°F
